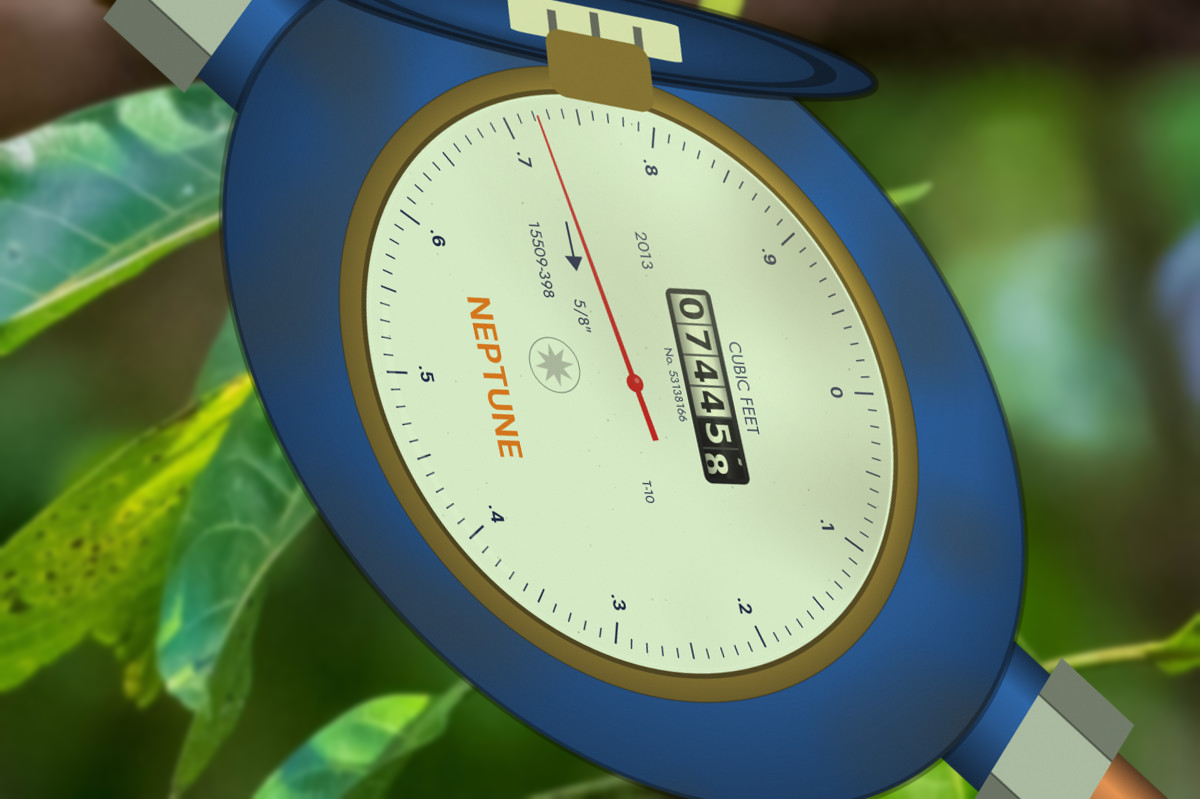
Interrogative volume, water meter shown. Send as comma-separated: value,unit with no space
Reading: 74457.72,ft³
